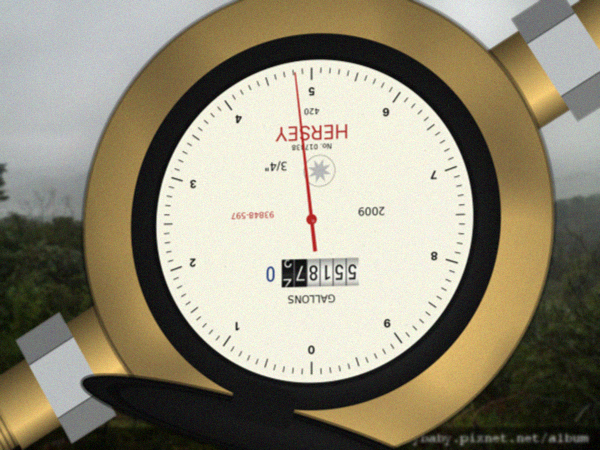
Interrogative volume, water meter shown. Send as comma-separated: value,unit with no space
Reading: 5518724.8,gal
